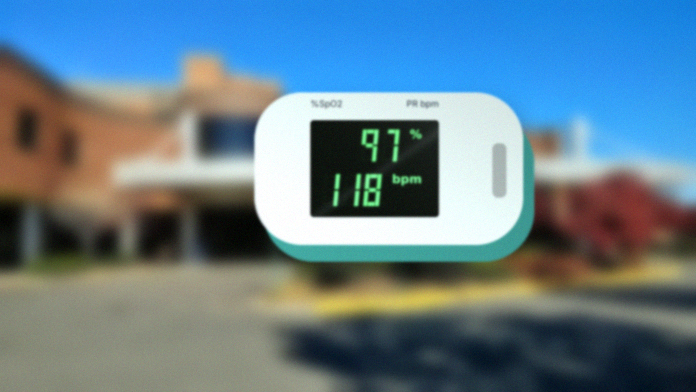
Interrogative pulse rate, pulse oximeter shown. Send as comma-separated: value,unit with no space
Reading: 118,bpm
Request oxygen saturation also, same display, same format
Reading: 97,%
